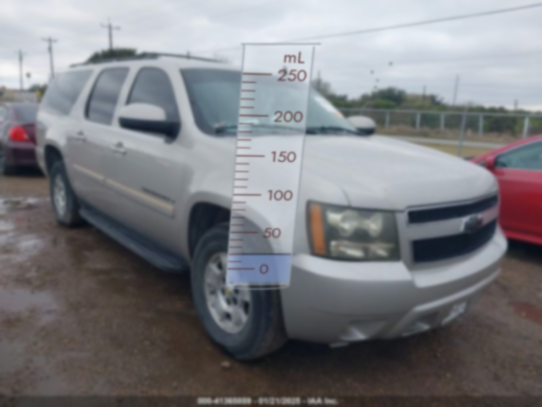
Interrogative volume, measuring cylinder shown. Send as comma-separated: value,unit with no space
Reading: 20,mL
